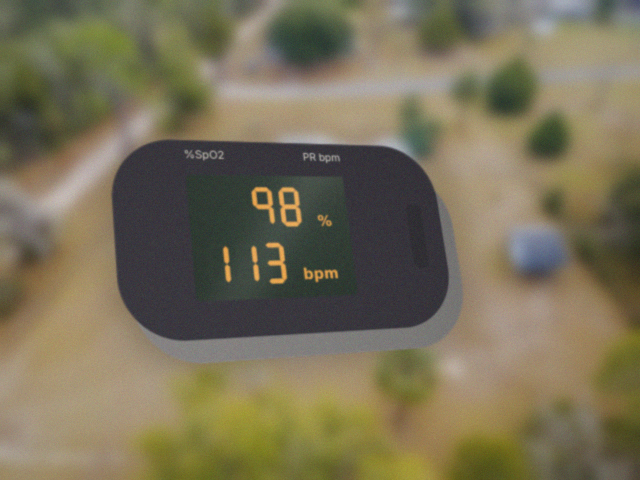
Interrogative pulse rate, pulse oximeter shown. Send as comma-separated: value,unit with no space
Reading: 113,bpm
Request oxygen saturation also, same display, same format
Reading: 98,%
